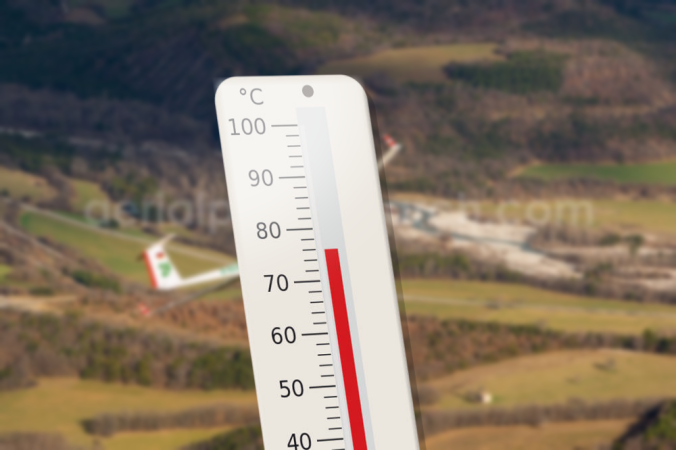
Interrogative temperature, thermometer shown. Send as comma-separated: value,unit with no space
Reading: 76,°C
